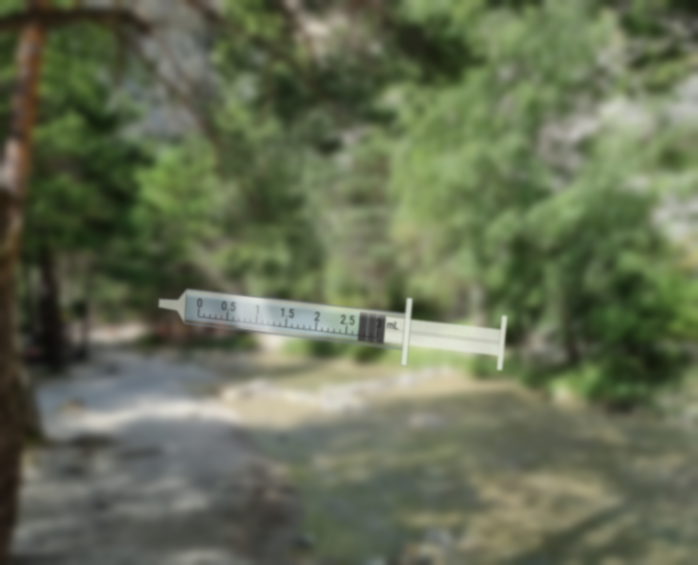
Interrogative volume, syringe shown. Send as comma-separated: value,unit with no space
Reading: 2.7,mL
